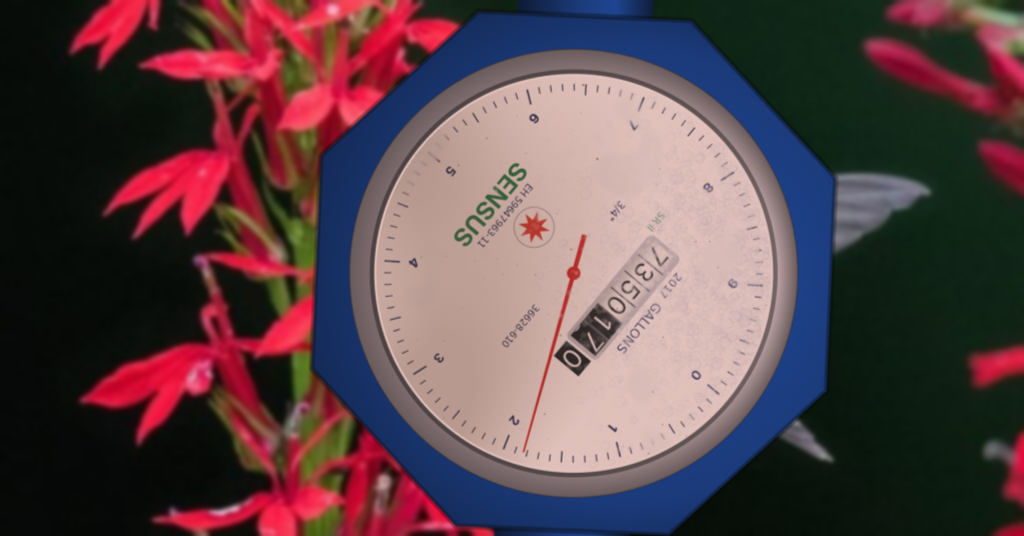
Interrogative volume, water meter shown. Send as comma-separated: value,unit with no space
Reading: 7350171.8,gal
